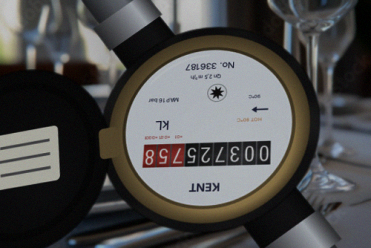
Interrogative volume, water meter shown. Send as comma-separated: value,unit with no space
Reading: 3725.758,kL
